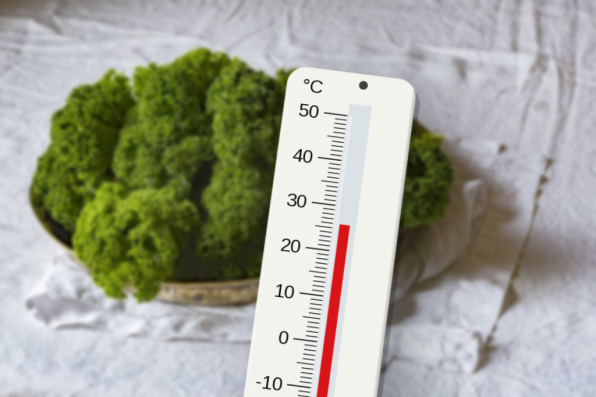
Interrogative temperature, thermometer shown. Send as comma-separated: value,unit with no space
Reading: 26,°C
